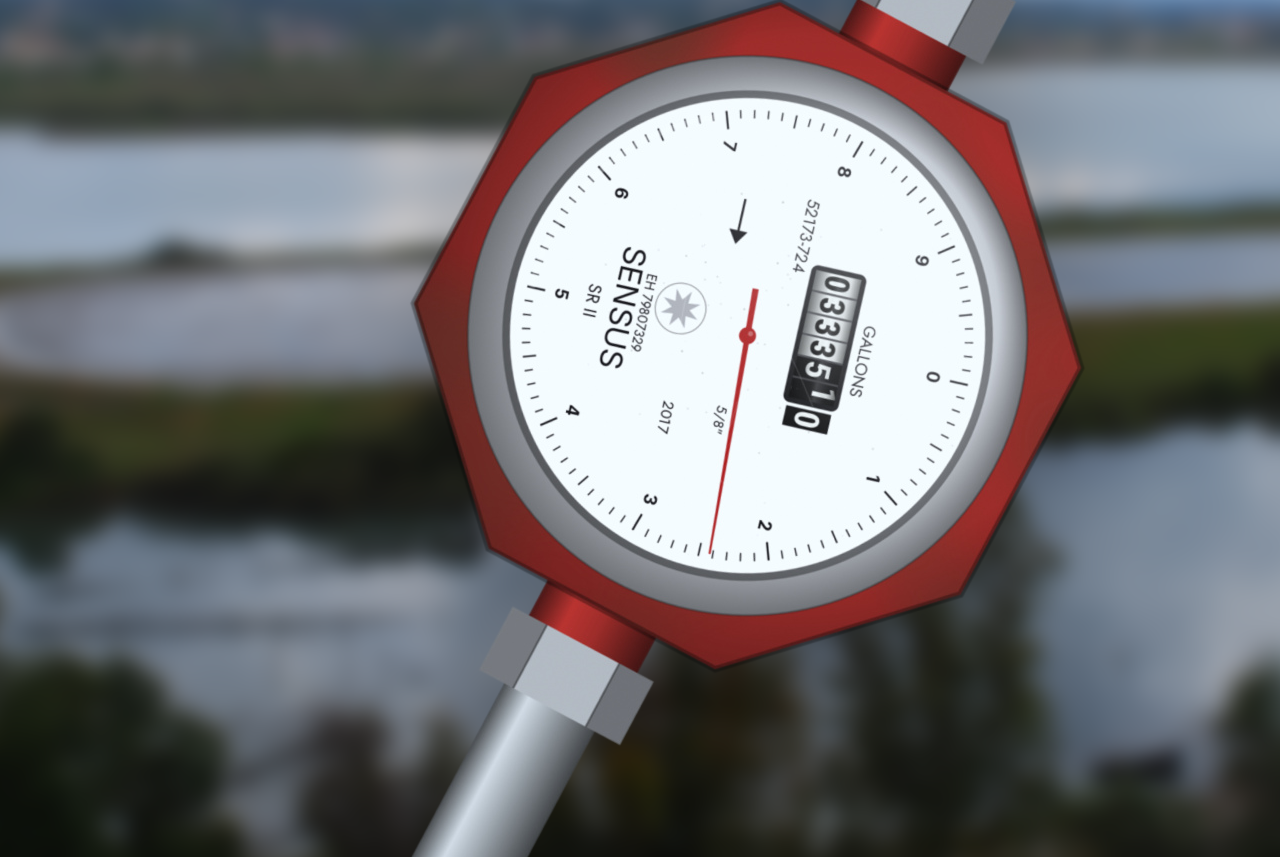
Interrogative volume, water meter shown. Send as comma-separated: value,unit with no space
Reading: 333512.4,gal
